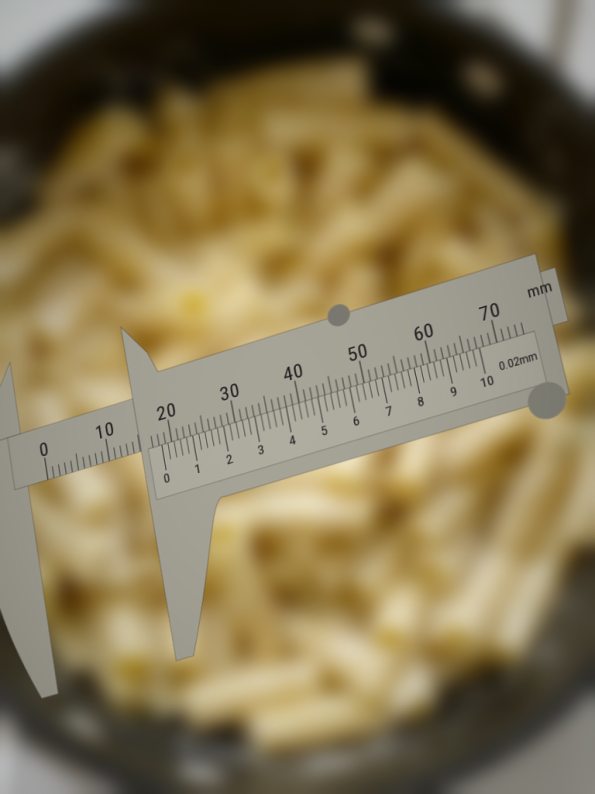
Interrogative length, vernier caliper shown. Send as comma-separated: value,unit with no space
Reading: 18.4,mm
